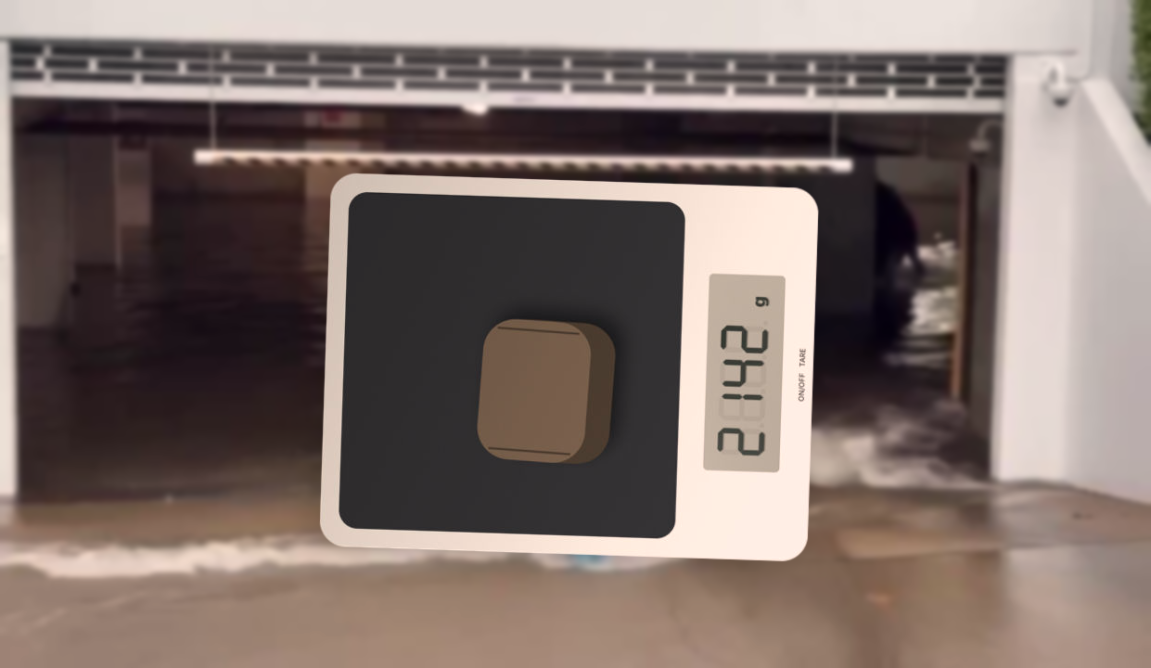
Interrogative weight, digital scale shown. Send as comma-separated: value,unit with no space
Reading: 2142,g
